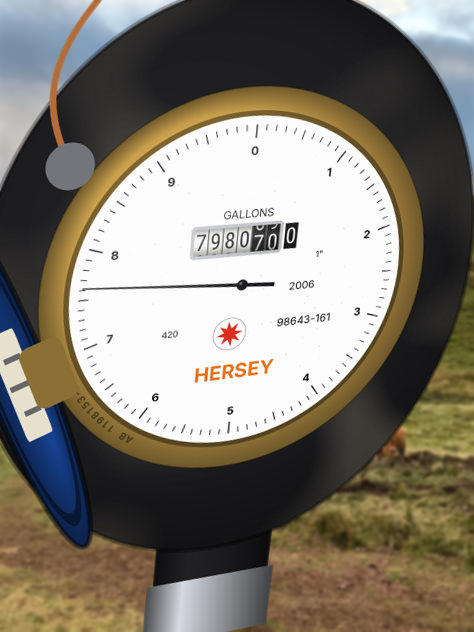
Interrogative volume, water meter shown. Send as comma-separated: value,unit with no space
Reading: 7980697.6,gal
